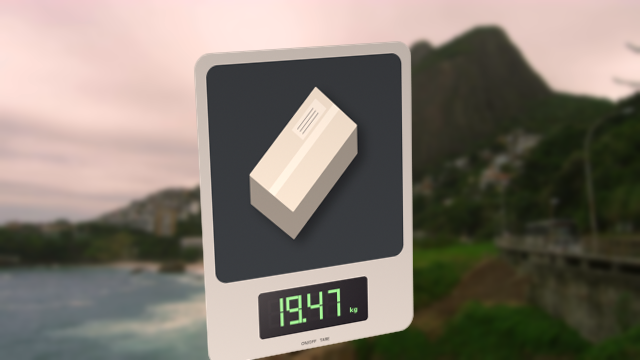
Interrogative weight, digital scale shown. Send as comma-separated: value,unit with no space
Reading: 19.47,kg
